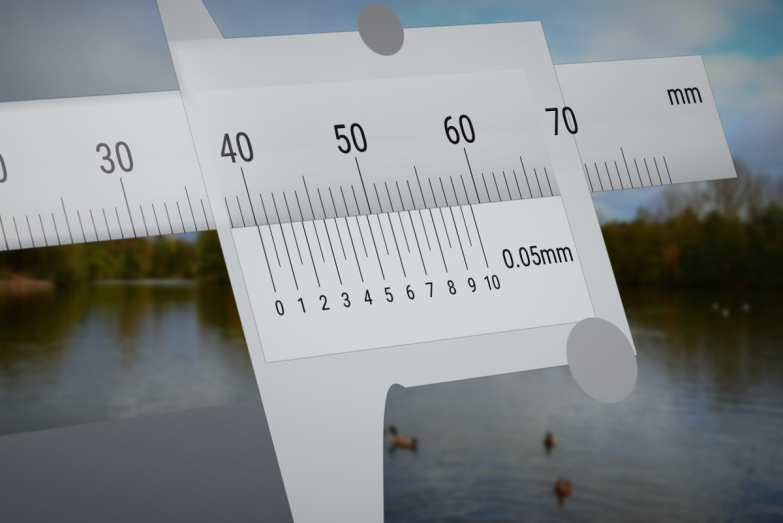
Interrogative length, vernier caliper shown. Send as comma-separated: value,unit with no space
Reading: 40.1,mm
